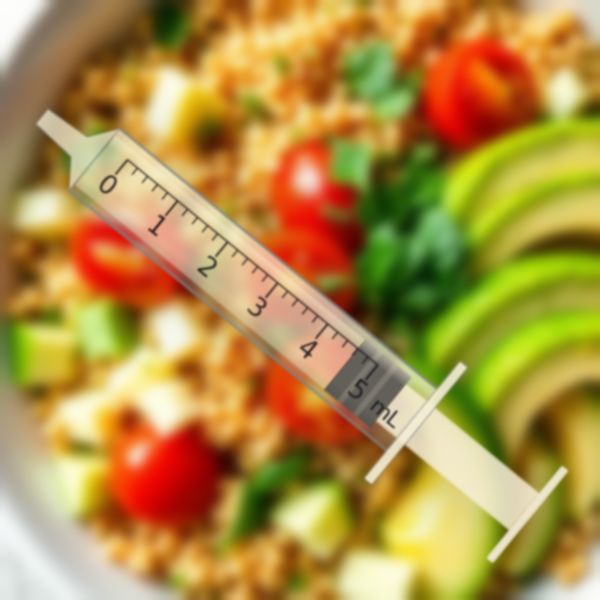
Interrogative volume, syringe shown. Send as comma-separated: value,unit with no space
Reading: 4.6,mL
